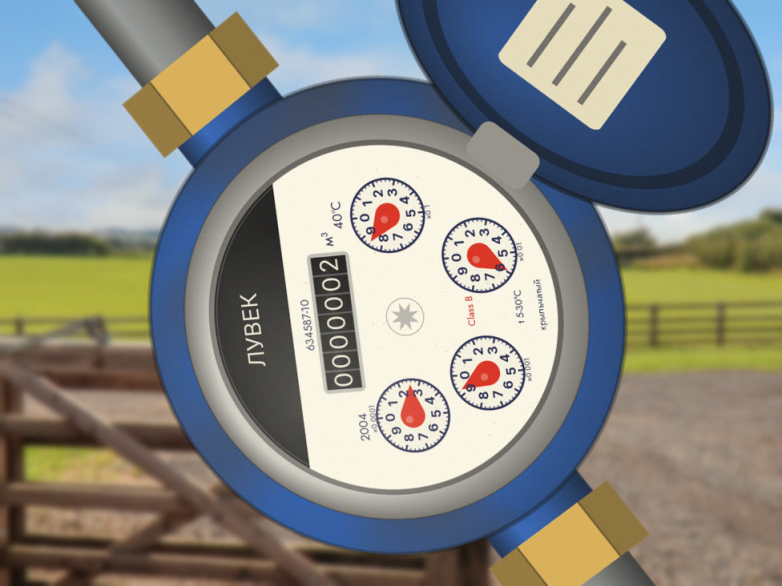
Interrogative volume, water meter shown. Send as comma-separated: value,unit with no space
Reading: 2.8592,m³
